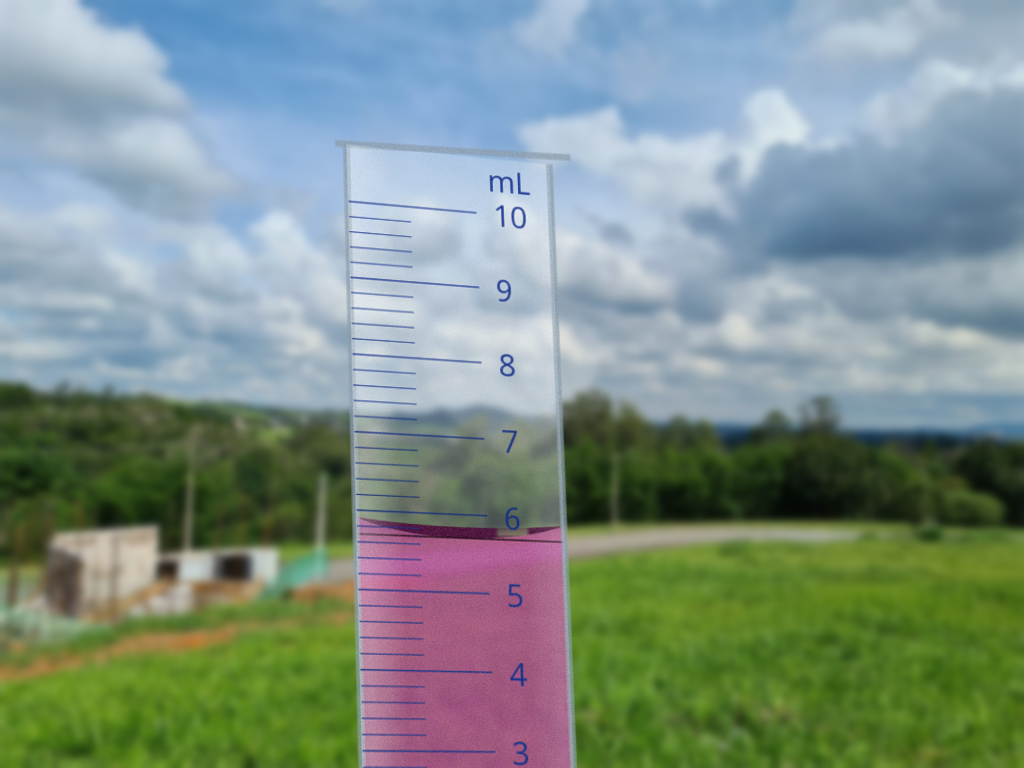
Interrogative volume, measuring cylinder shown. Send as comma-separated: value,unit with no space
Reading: 5.7,mL
